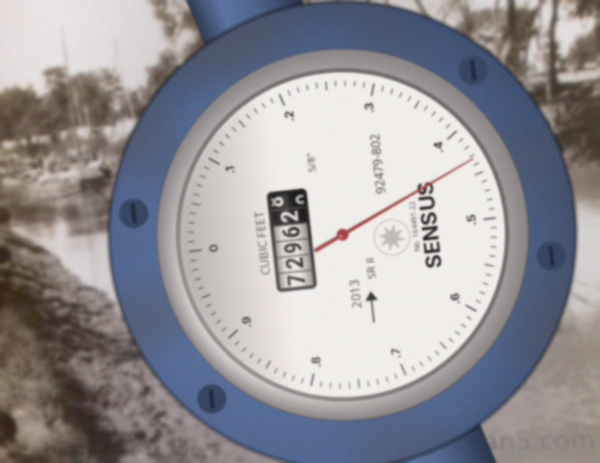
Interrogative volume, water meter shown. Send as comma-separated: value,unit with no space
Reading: 729628.43,ft³
